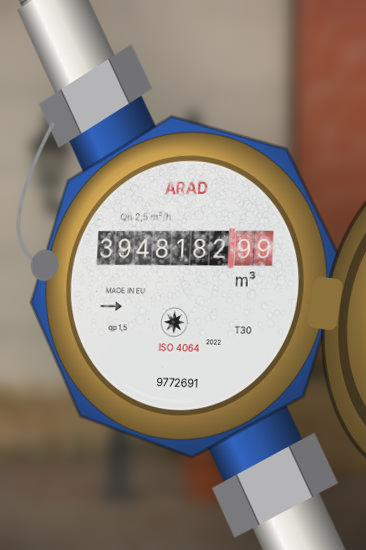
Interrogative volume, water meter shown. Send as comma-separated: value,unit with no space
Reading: 3948182.99,m³
